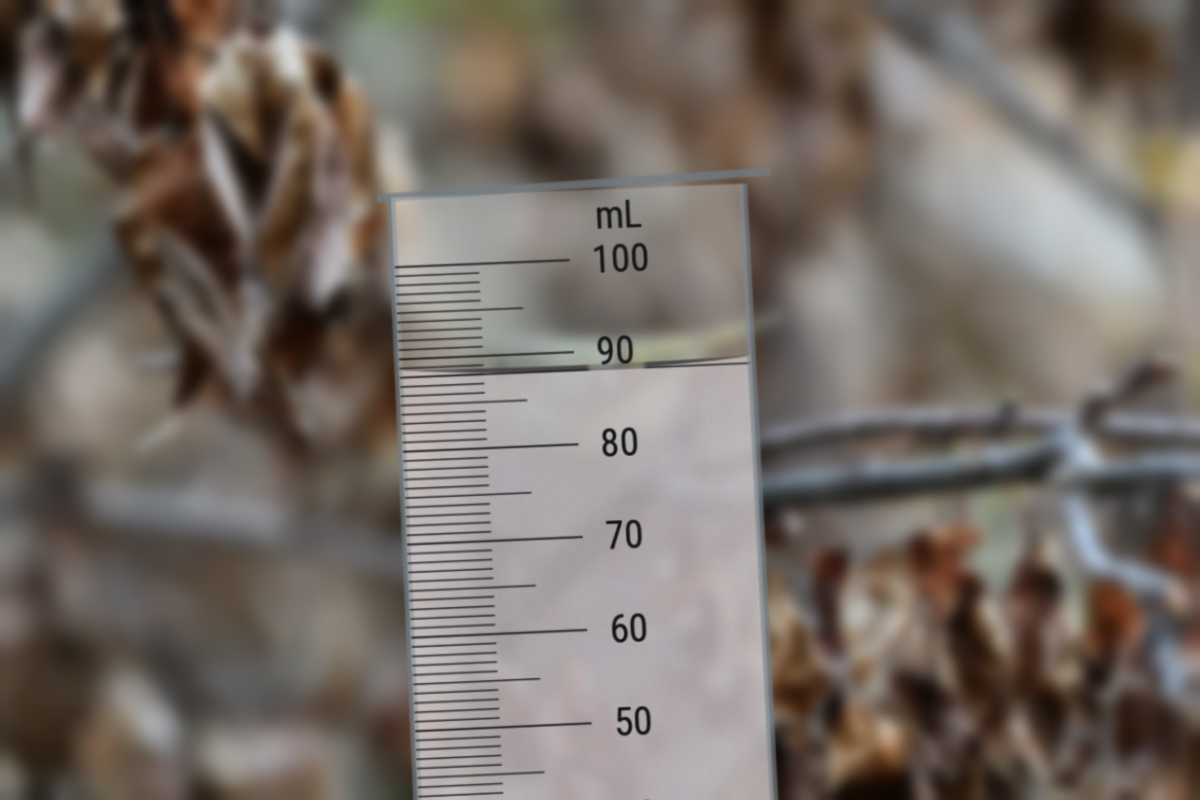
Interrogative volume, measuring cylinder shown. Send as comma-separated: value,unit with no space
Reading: 88,mL
